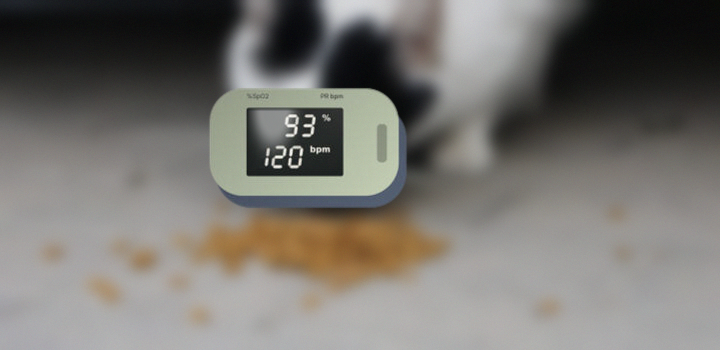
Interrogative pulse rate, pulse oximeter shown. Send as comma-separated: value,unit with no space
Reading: 120,bpm
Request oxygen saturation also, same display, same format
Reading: 93,%
